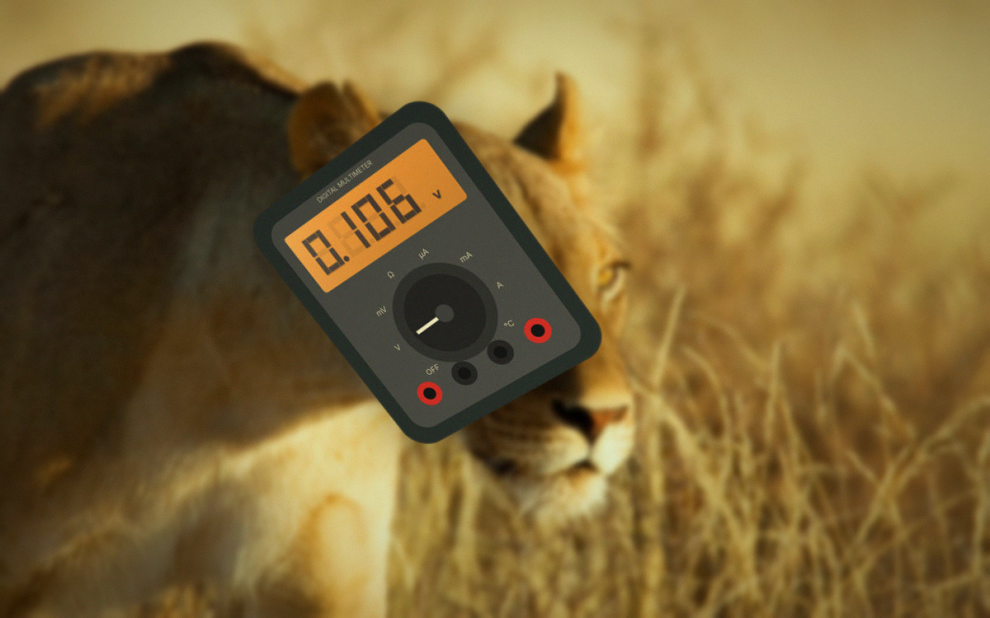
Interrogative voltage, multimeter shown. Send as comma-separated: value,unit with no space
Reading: 0.106,V
